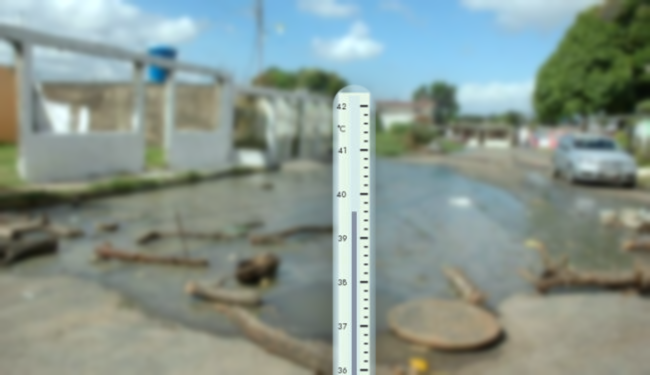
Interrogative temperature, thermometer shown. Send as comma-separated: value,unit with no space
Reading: 39.6,°C
